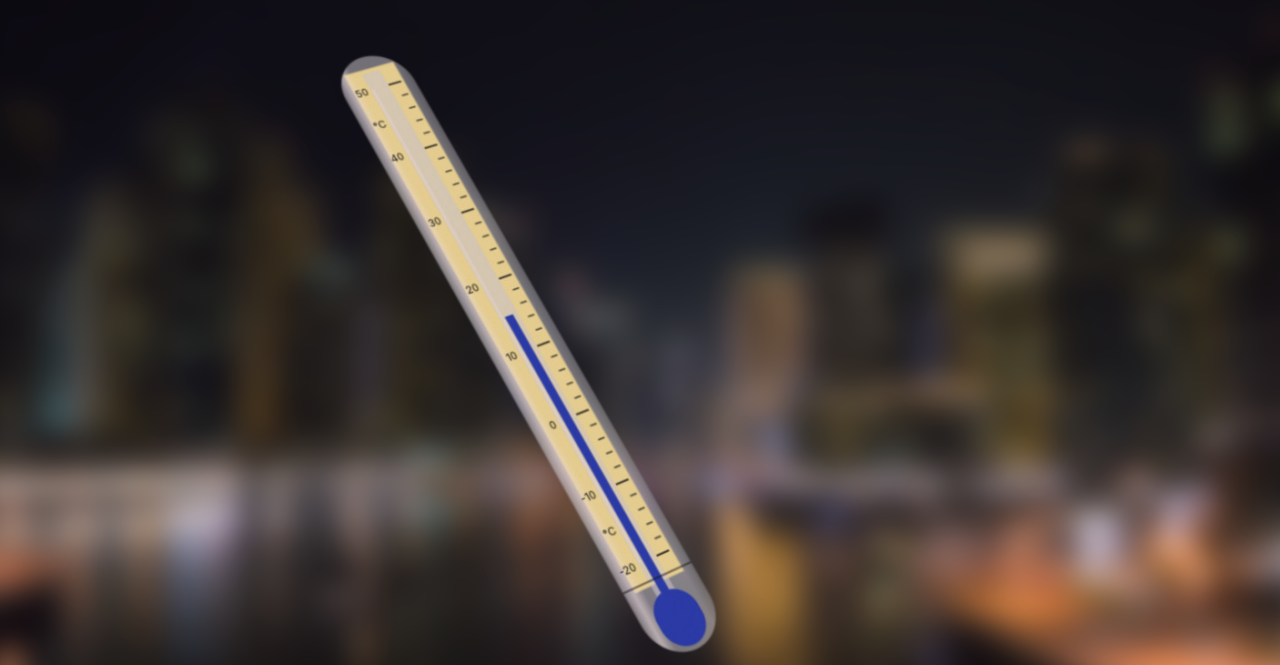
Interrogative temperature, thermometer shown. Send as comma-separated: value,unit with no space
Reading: 15,°C
